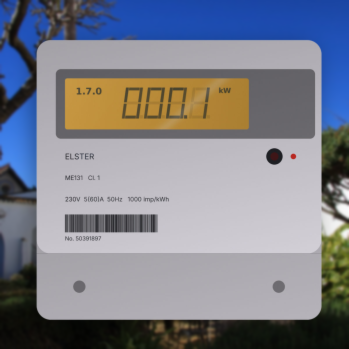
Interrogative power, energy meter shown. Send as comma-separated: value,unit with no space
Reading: 0.1,kW
